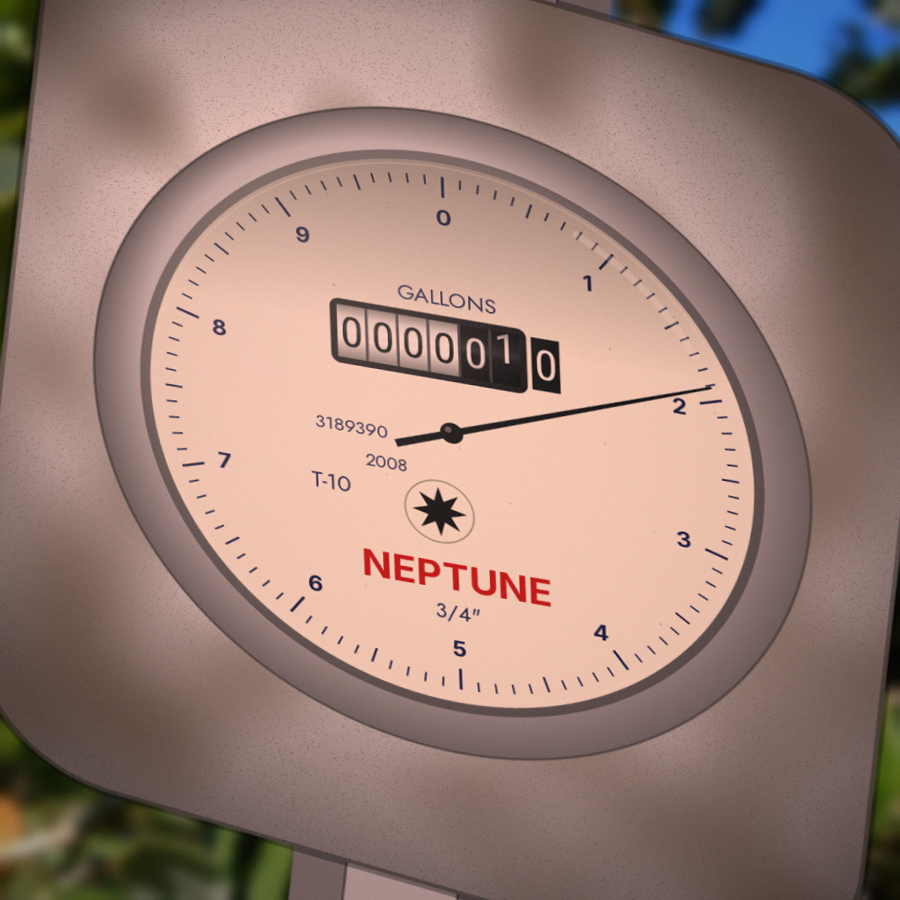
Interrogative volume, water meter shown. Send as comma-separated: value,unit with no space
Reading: 11.9,gal
